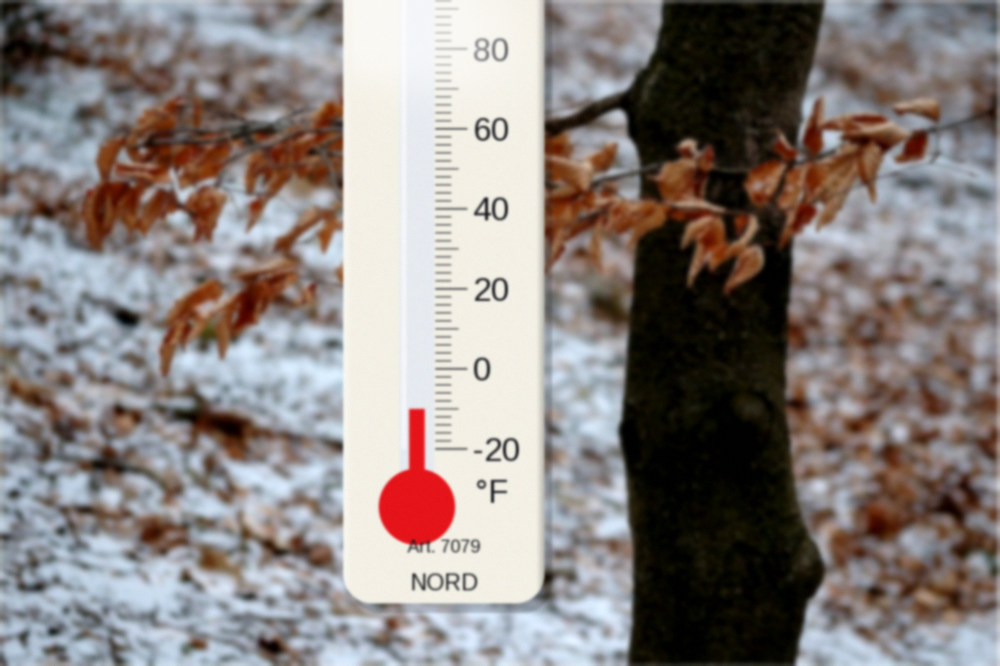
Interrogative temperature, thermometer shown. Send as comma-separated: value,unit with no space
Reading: -10,°F
